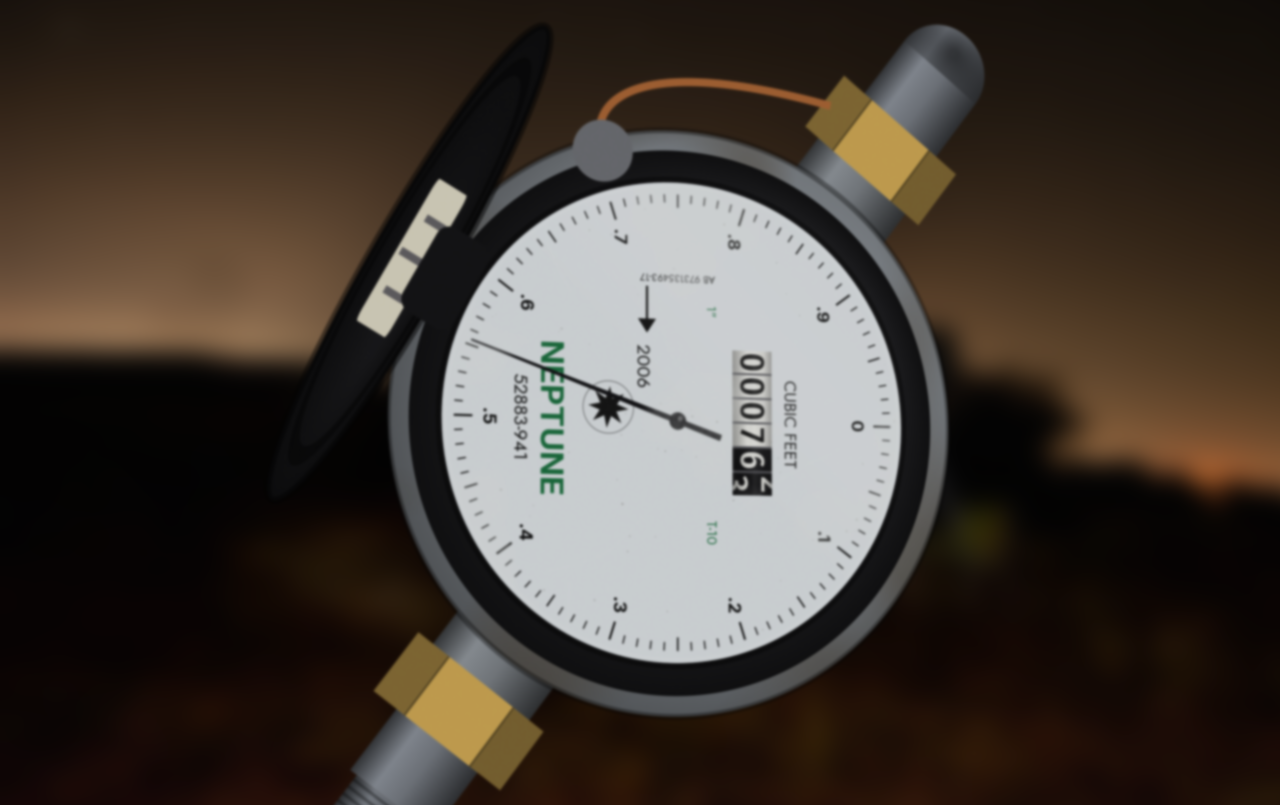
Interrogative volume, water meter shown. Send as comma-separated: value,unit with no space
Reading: 762.55,ft³
